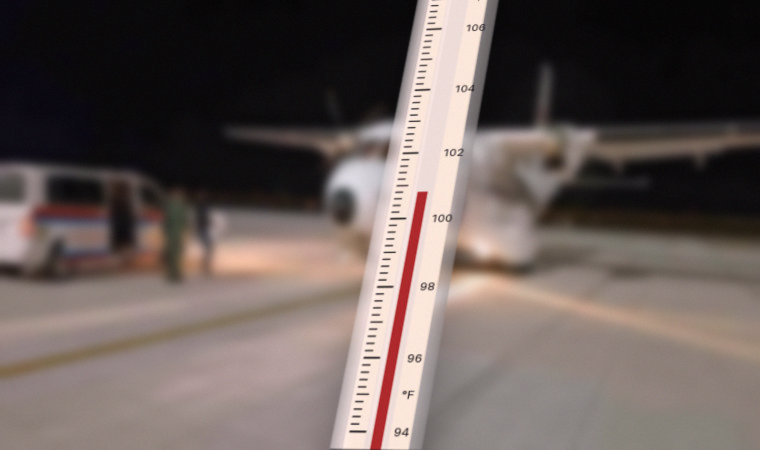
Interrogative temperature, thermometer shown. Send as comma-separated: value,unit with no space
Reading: 100.8,°F
